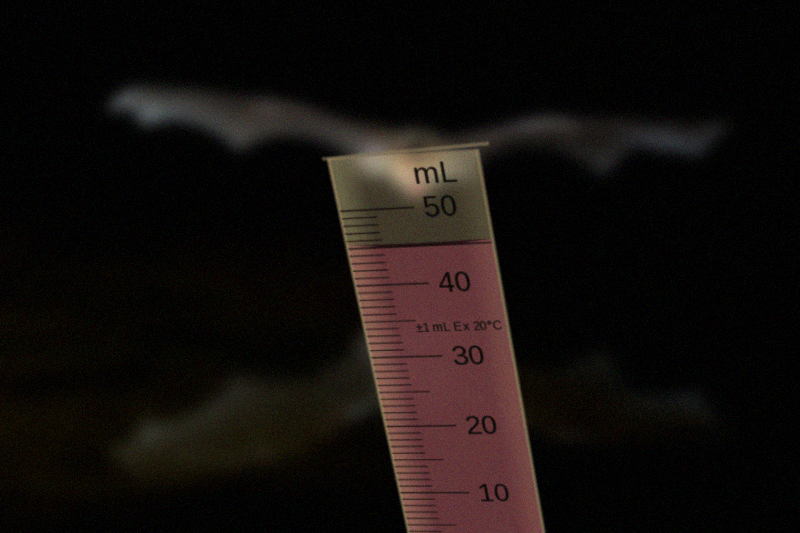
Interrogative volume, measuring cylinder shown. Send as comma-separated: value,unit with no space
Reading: 45,mL
